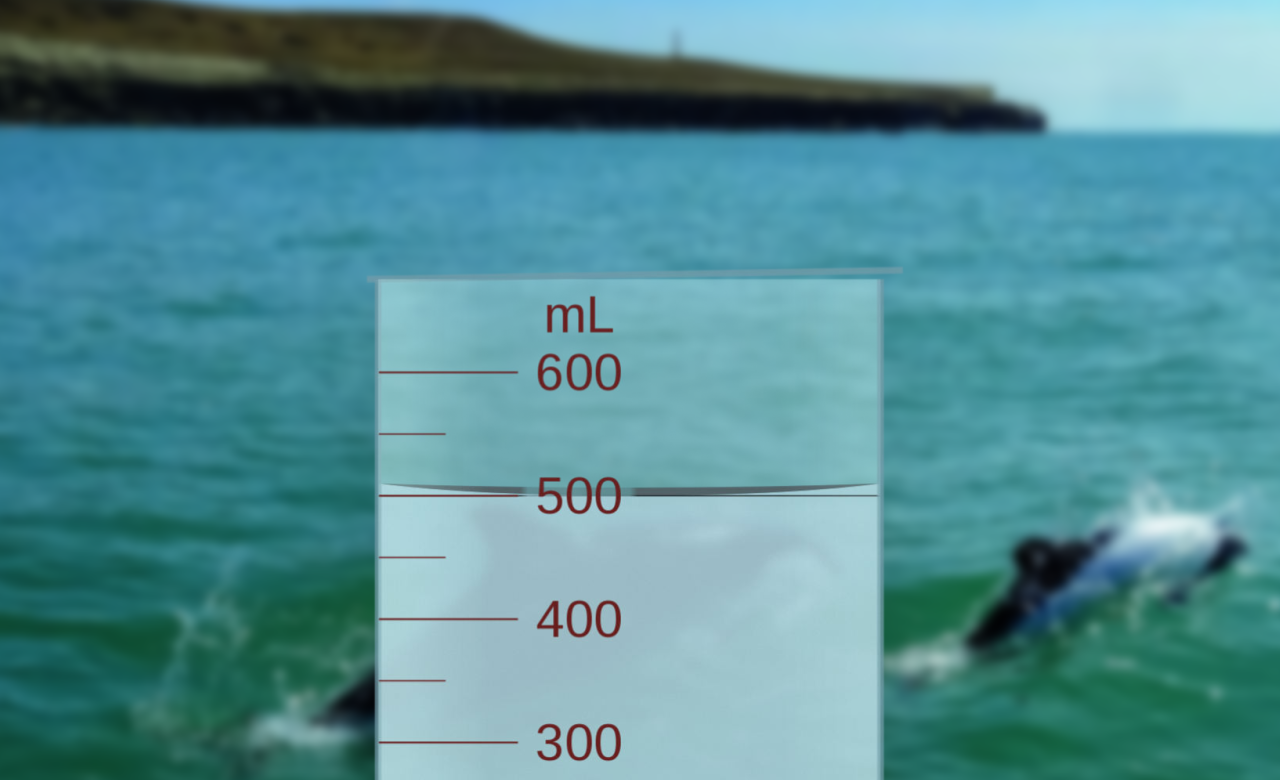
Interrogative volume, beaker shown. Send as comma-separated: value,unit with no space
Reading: 500,mL
